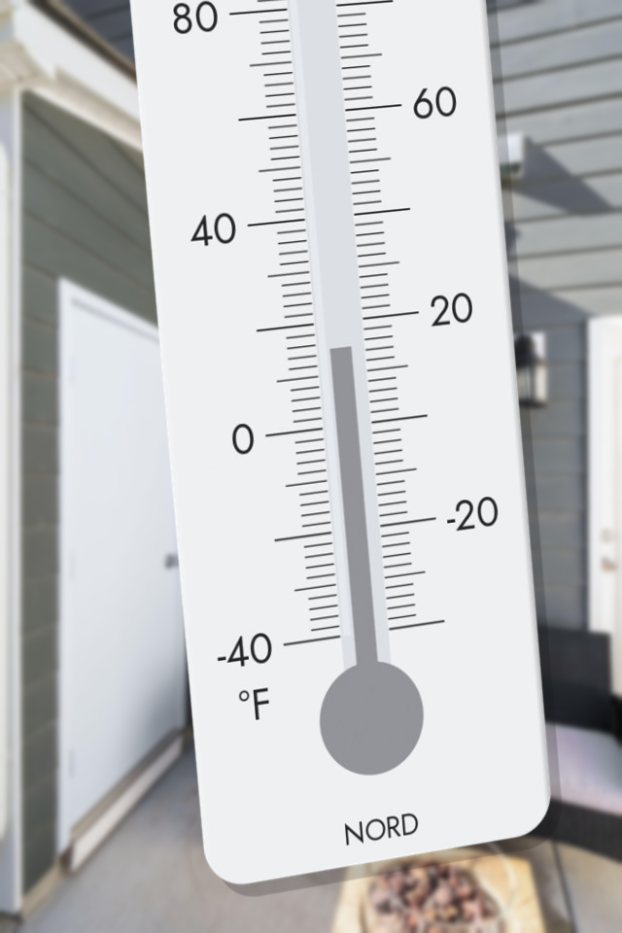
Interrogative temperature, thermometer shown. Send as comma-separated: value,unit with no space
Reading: 15,°F
